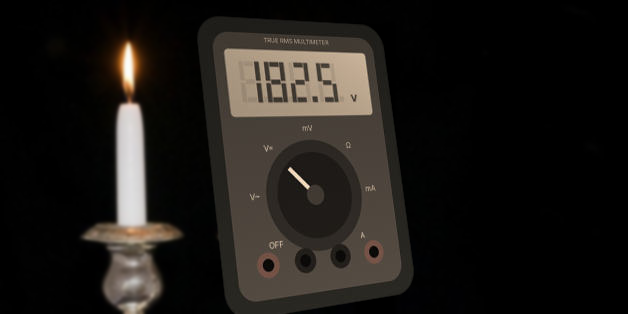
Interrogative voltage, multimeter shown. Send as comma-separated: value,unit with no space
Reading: 182.5,V
